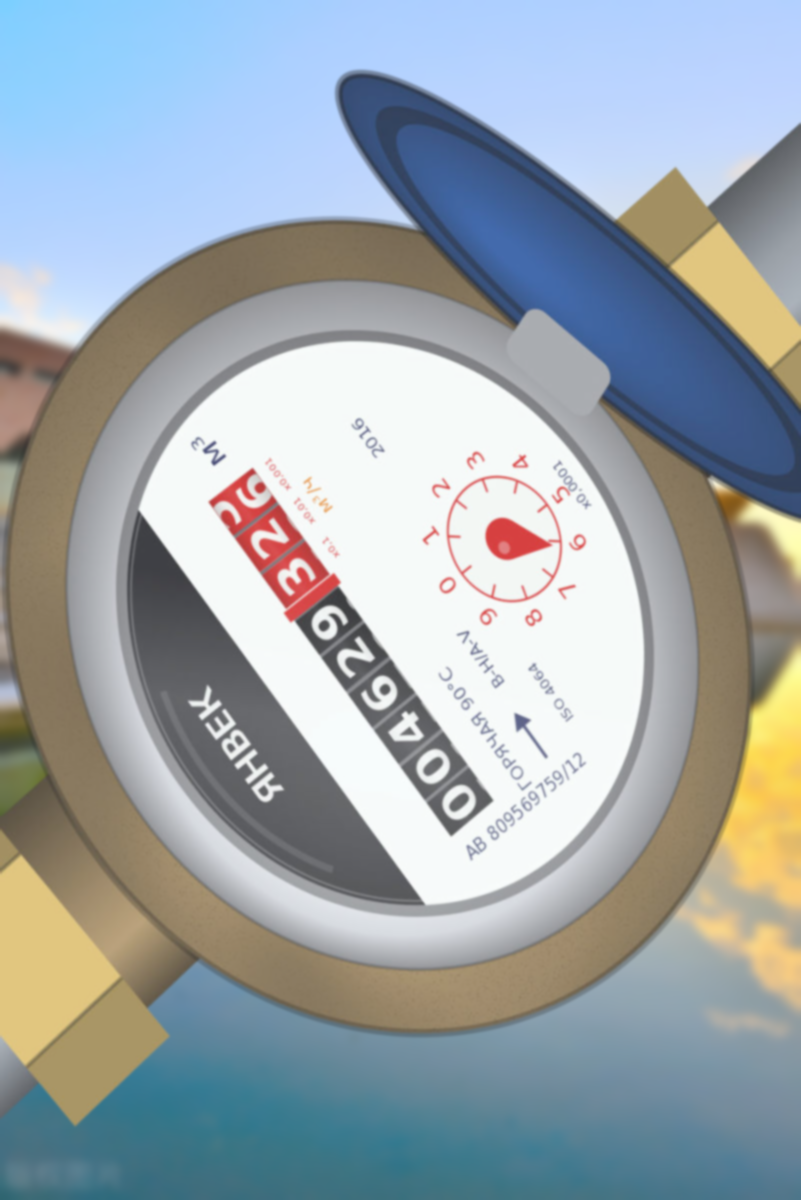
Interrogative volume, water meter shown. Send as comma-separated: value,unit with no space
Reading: 4629.3256,m³
